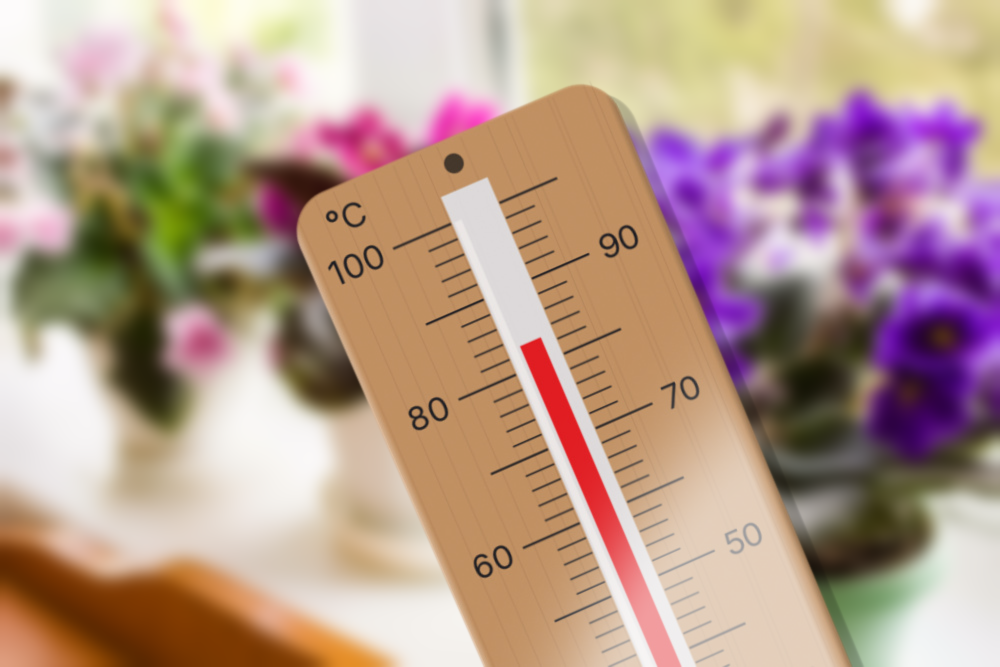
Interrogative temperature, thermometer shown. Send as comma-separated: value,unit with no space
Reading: 83,°C
